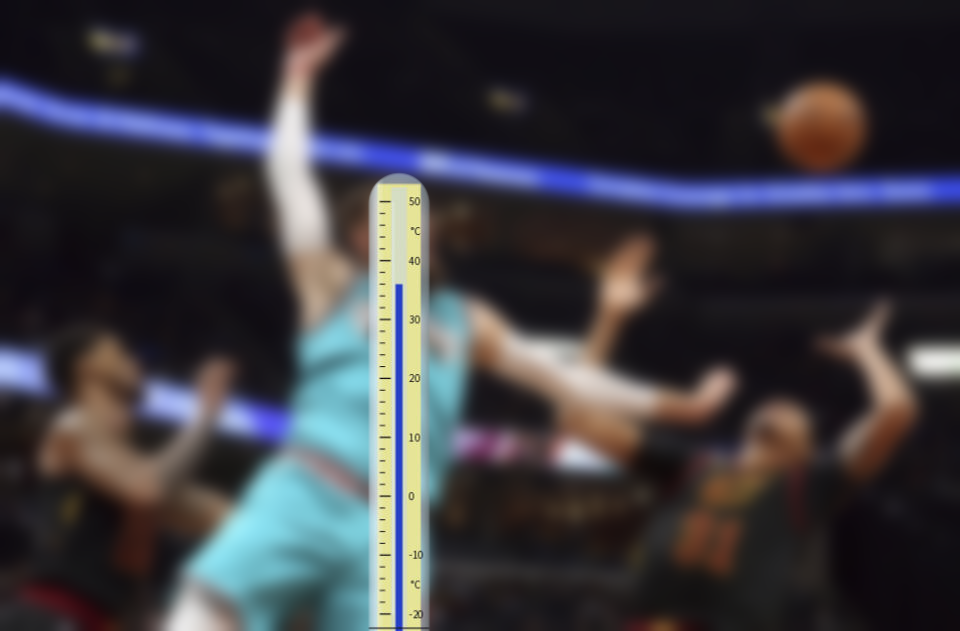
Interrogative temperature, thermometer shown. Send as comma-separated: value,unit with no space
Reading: 36,°C
